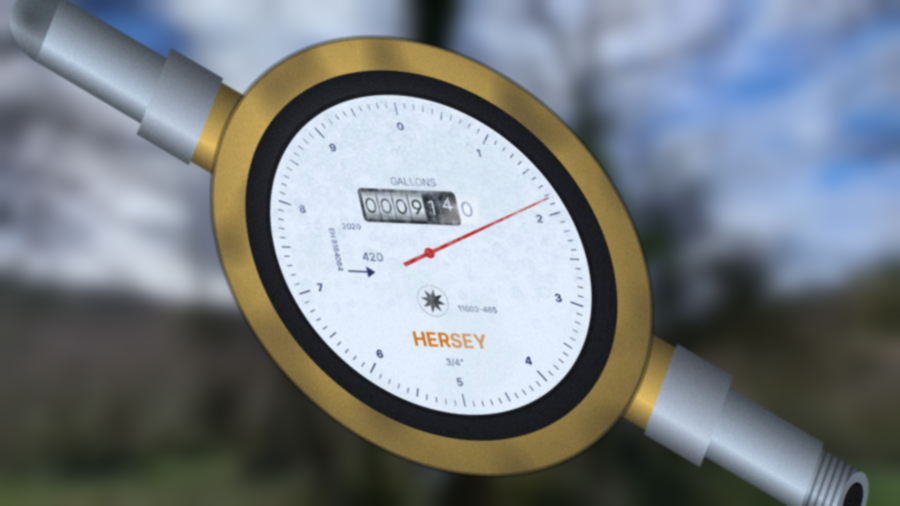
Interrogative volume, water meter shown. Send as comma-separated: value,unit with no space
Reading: 9141.8,gal
